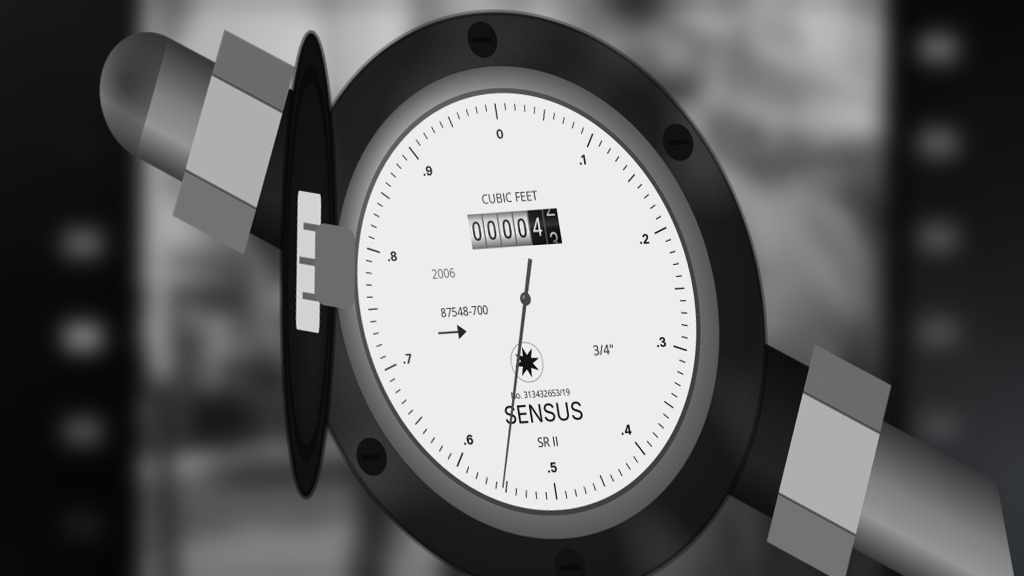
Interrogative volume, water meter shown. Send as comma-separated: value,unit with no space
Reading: 42.55,ft³
